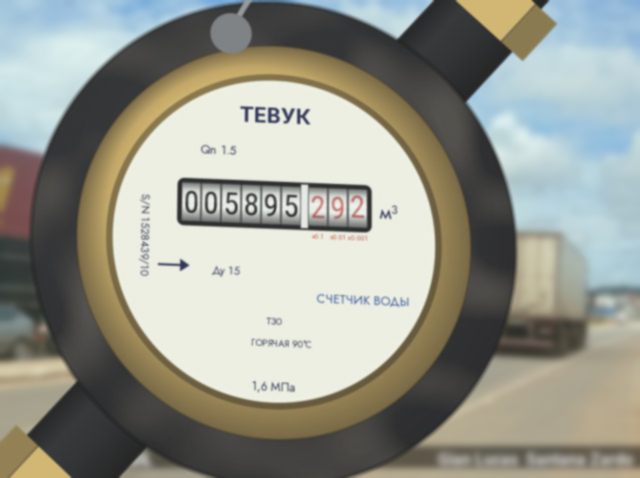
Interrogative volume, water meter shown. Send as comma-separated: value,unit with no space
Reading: 5895.292,m³
